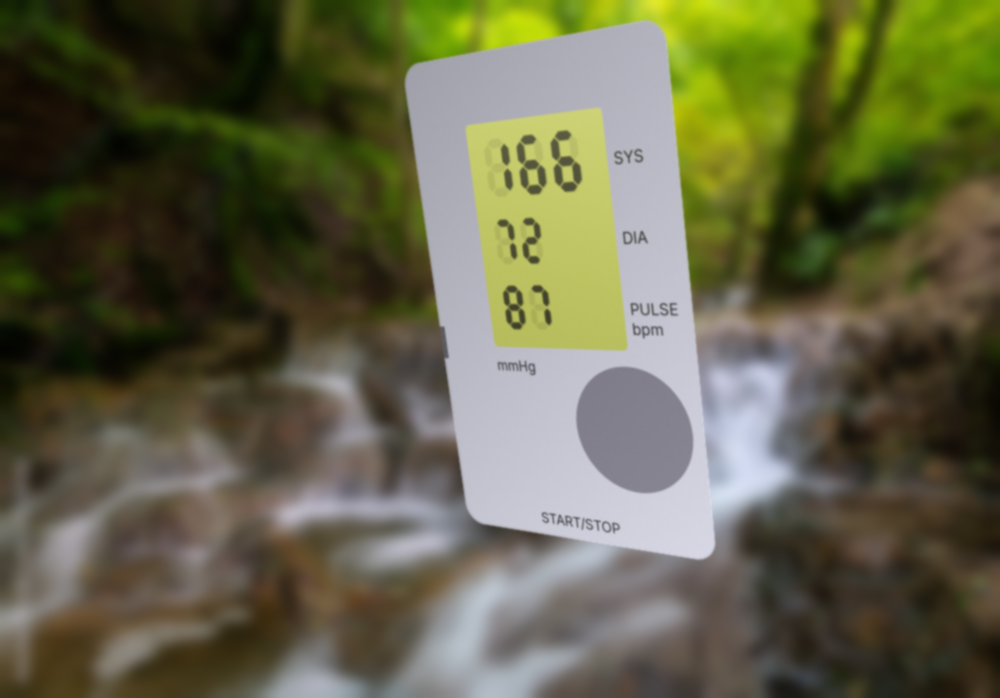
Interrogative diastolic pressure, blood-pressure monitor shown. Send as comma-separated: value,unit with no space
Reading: 72,mmHg
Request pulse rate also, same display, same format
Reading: 87,bpm
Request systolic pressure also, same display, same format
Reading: 166,mmHg
